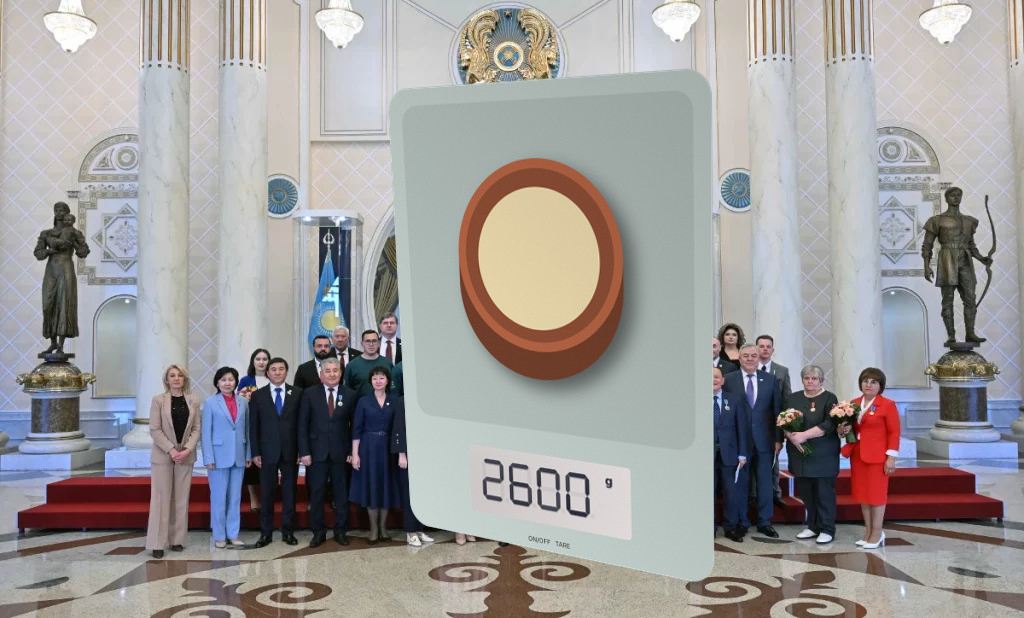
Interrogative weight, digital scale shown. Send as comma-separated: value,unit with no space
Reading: 2600,g
